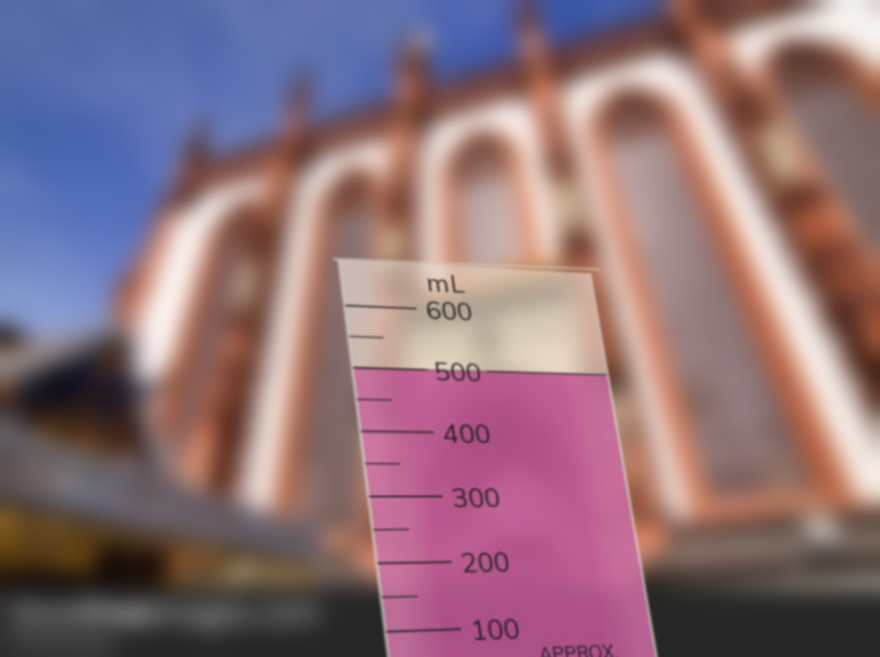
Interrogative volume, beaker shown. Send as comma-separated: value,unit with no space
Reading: 500,mL
